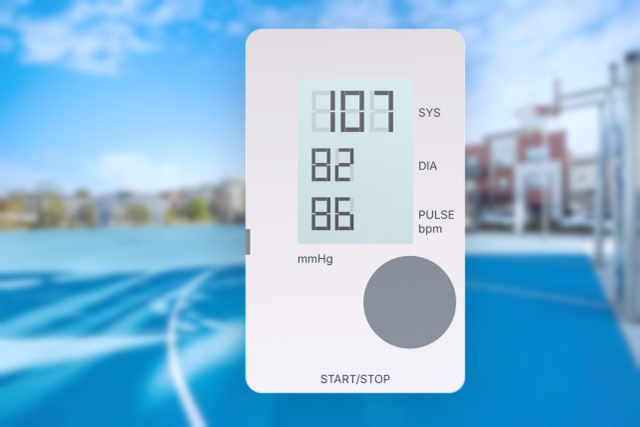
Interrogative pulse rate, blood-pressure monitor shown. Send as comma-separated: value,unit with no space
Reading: 86,bpm
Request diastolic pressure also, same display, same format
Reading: 82,mmHg
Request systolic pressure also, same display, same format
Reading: 107,mmHg
